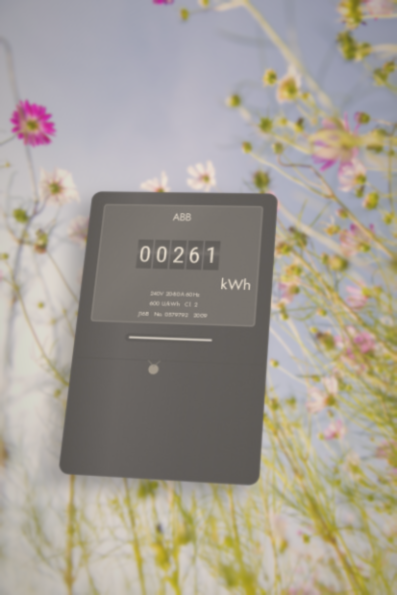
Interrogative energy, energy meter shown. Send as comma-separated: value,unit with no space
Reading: 261,kWh
